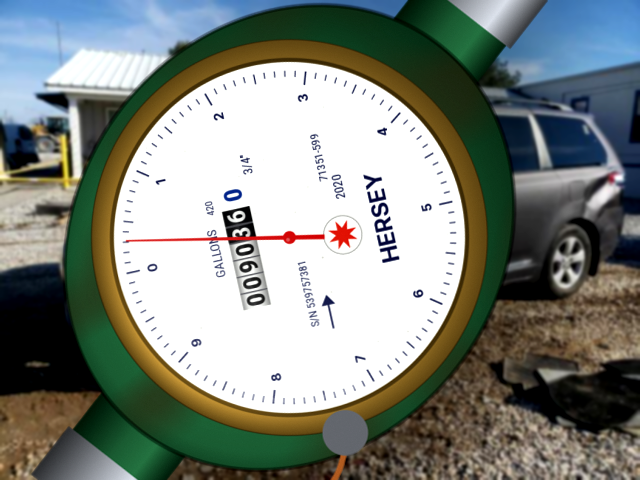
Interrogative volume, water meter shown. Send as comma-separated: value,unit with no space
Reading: 90360.3,gal
